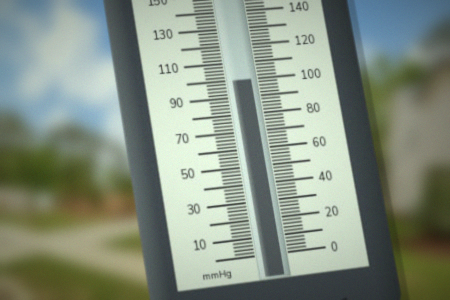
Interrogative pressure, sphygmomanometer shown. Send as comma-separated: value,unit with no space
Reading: 100,mmHg
